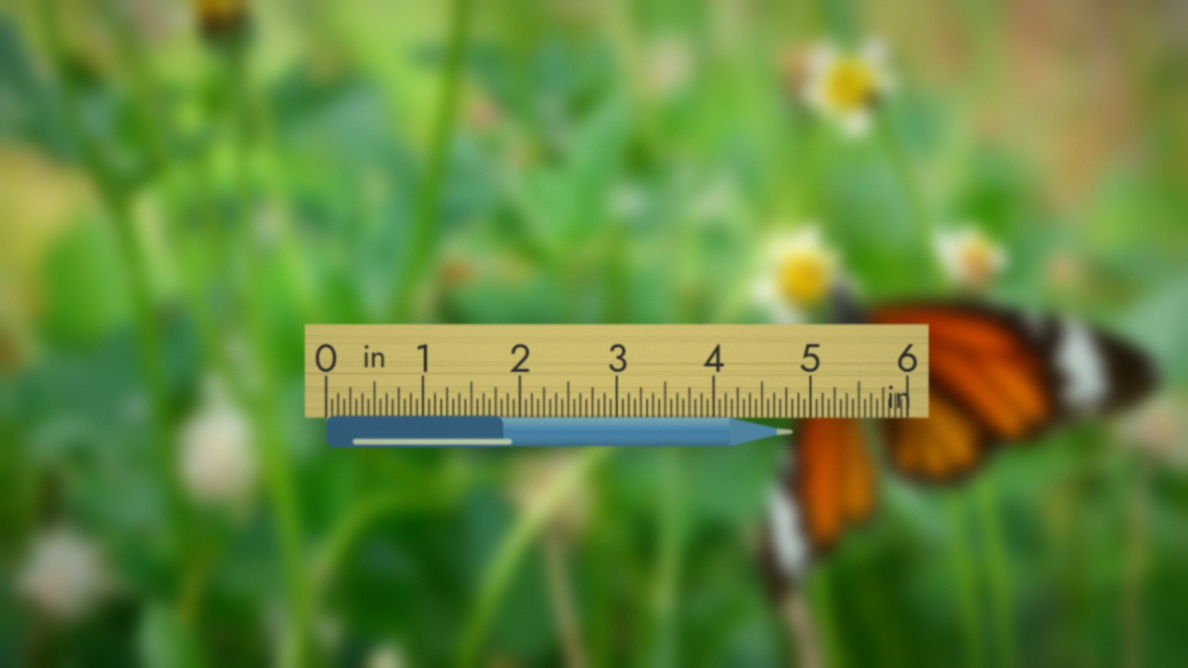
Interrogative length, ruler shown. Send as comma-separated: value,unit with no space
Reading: 4.8125,in
